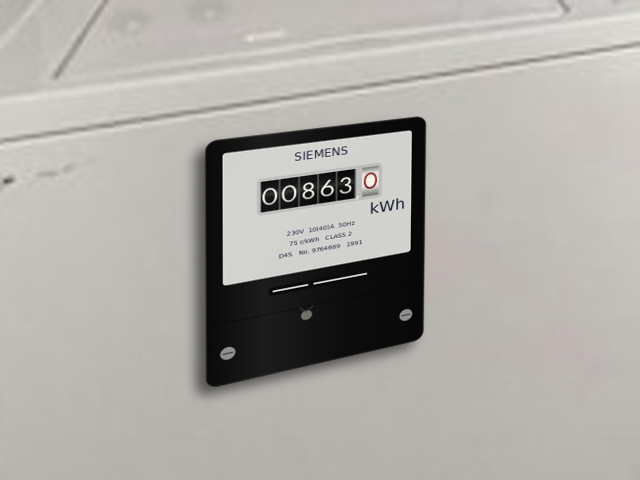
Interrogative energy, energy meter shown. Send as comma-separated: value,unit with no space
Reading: 863.0,kWh
